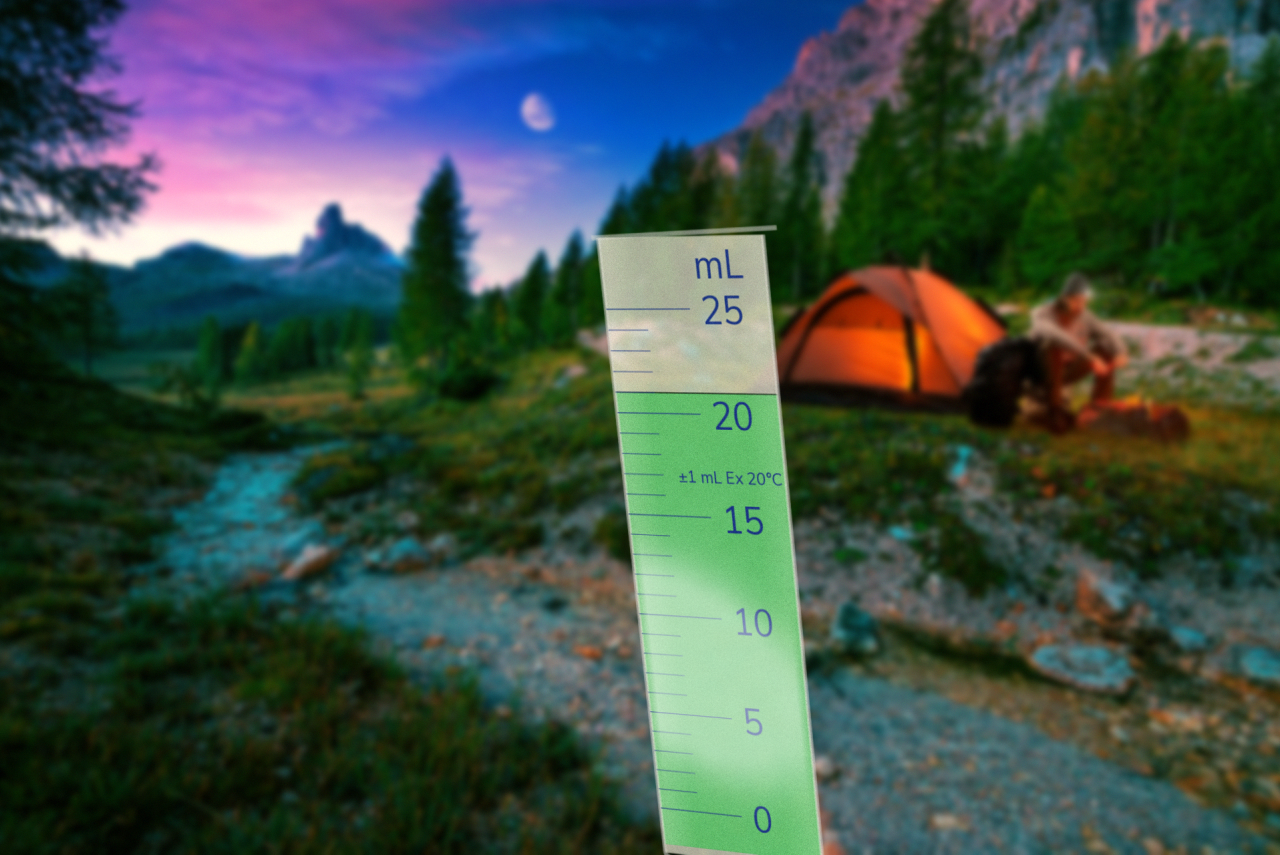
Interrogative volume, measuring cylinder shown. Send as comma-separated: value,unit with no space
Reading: 21,mL
